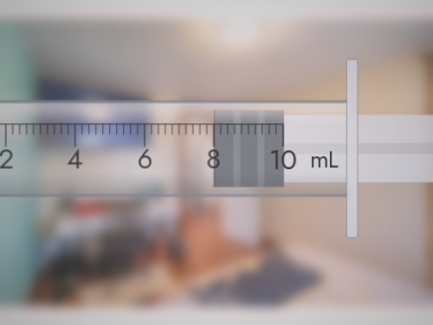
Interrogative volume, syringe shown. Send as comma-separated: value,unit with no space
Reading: 8,mL
